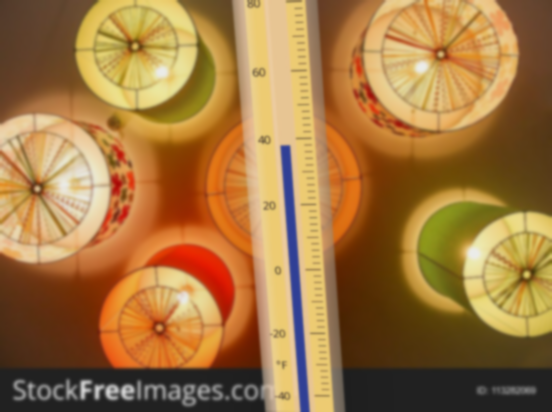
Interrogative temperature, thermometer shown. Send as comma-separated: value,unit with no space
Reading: 38,°F
